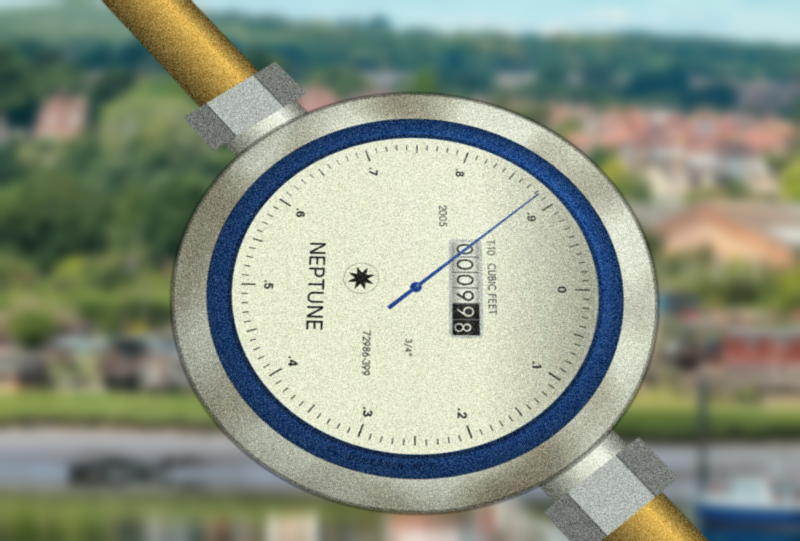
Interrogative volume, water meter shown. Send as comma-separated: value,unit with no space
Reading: 997.88,ft³
